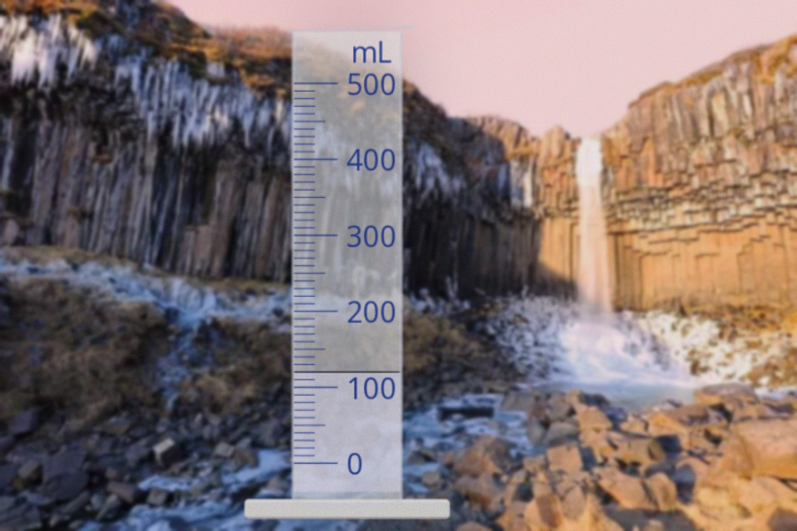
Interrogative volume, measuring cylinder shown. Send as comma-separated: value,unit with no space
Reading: 120,mL
